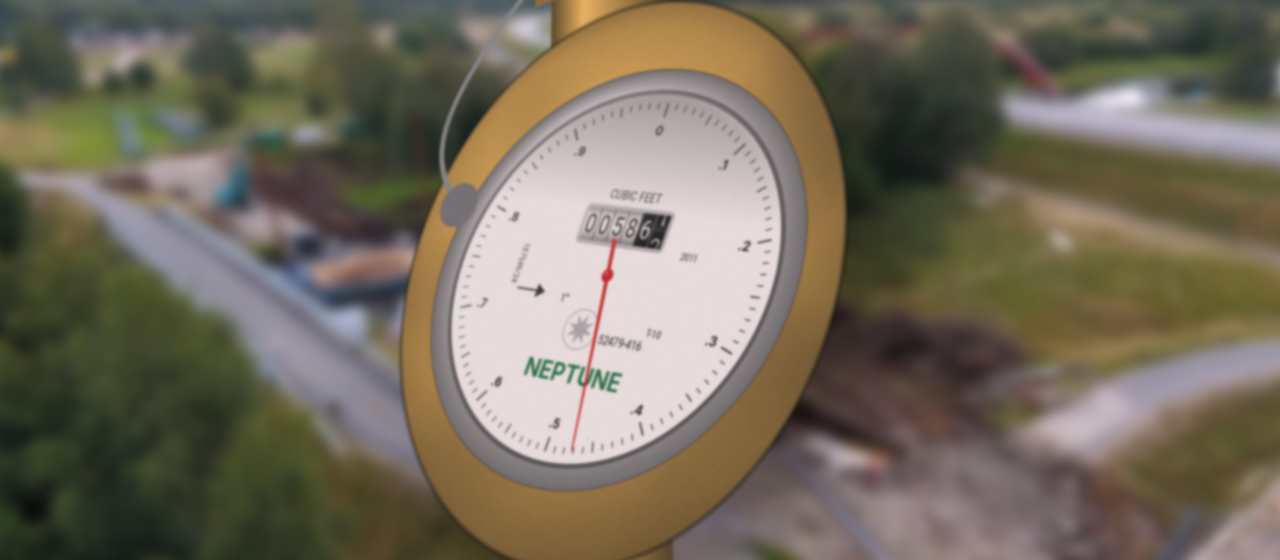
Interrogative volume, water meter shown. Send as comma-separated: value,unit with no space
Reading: 5861.47,ft³
